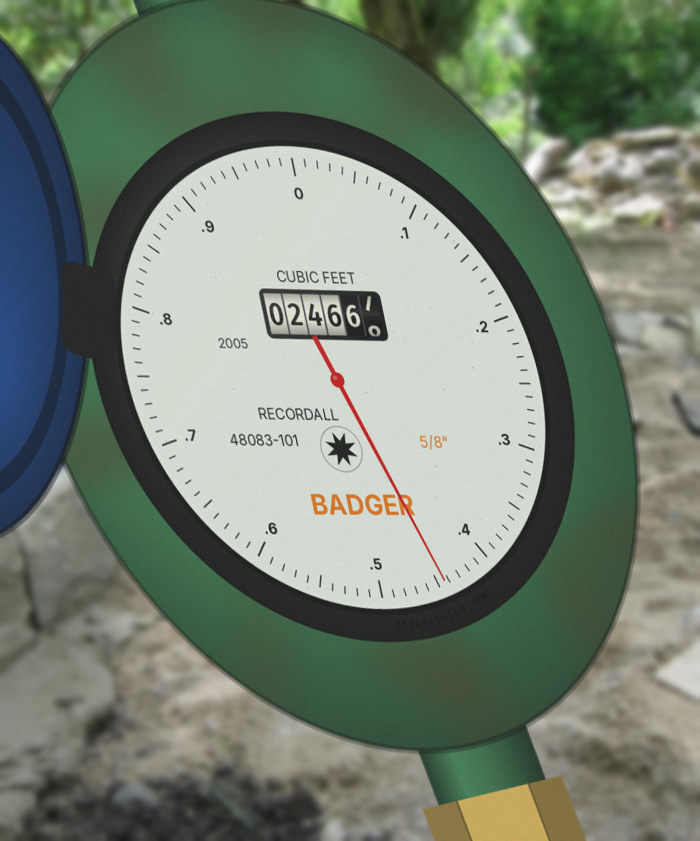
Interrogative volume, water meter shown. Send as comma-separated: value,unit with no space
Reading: 24667.44,ft³
